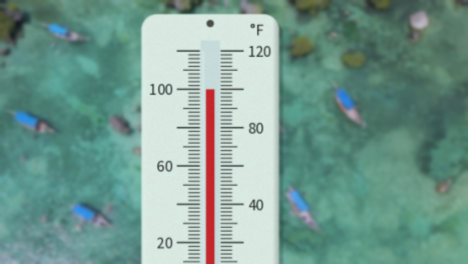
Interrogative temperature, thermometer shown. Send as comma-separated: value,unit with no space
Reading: 100,°F
